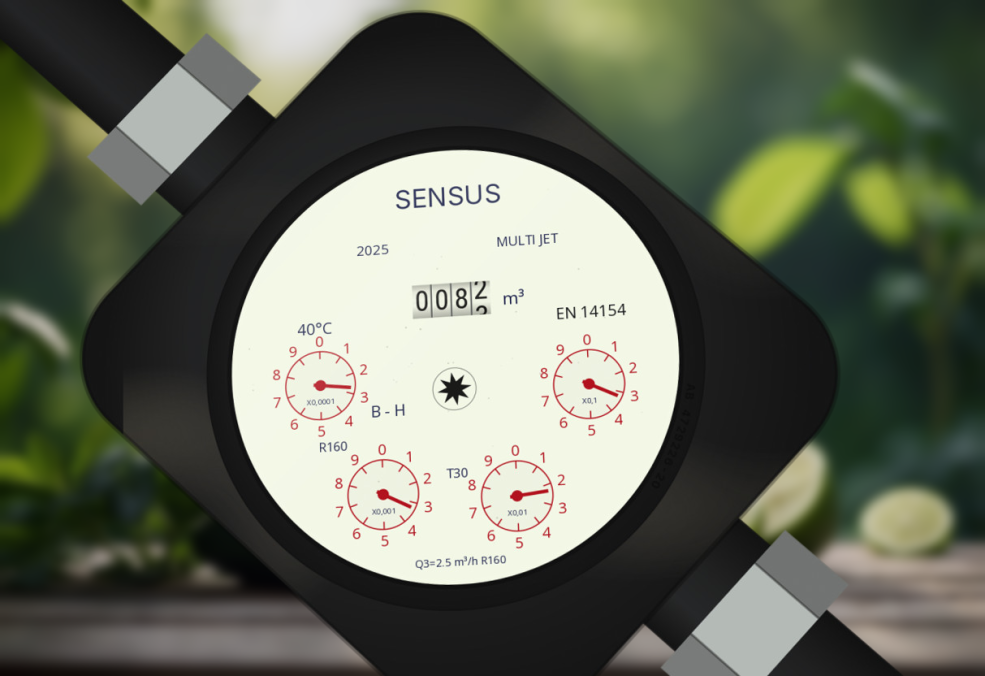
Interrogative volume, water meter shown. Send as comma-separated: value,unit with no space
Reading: 82.3232,m³
